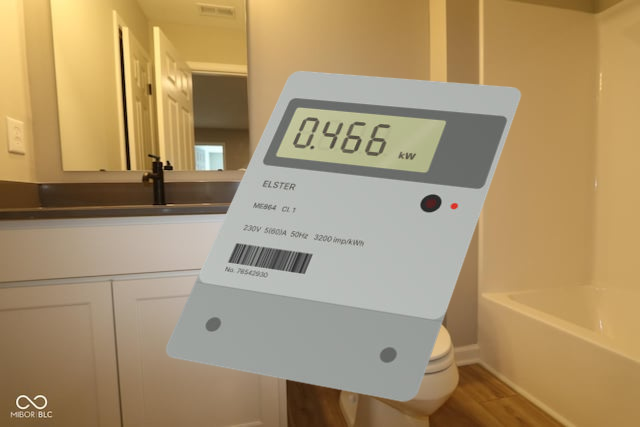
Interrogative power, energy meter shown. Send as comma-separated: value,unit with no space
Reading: 0.466,kW
